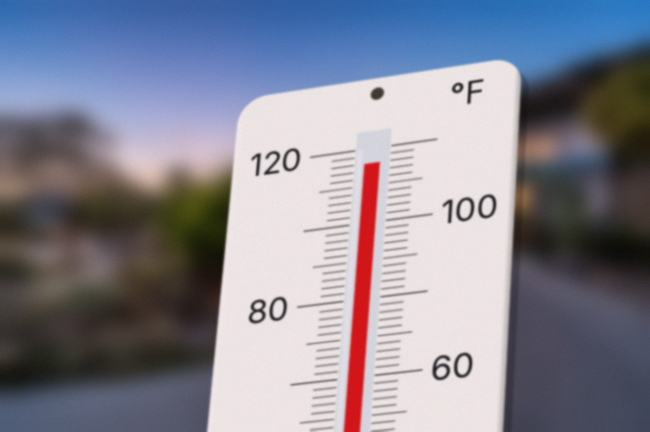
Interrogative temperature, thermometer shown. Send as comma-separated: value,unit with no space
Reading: 116,°F
